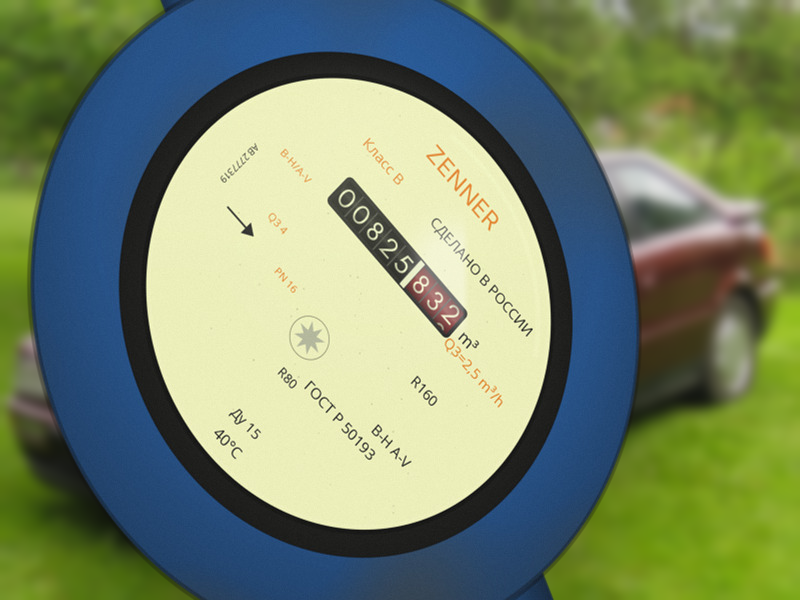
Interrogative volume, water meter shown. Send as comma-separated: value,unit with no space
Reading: 825.832,m³
